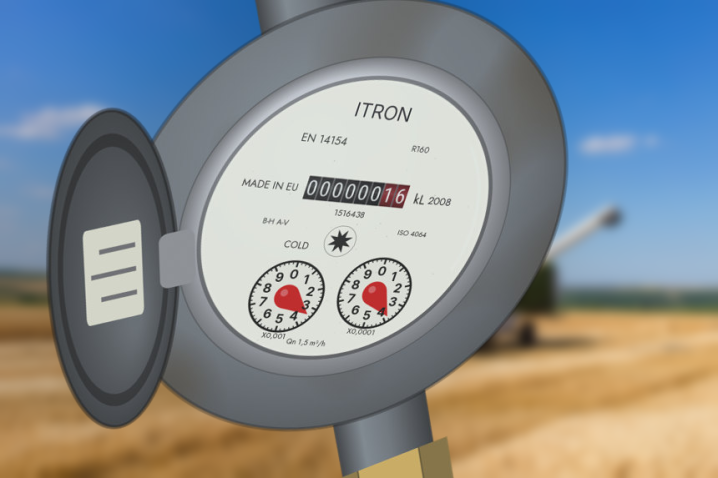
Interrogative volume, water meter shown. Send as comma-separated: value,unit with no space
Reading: 0.1633,kL
